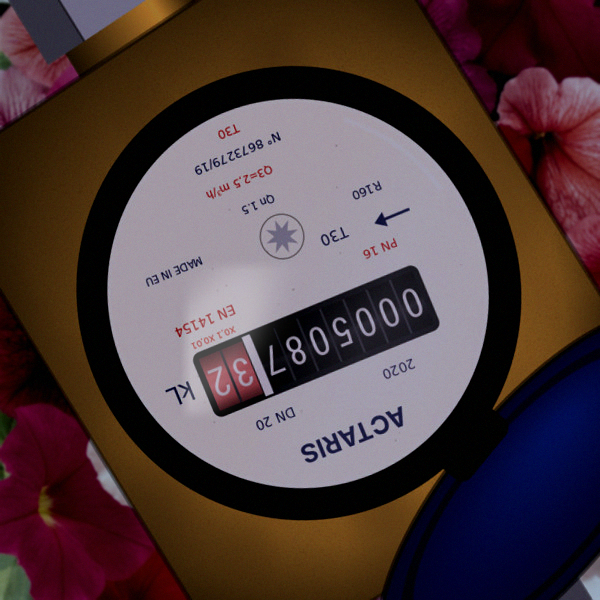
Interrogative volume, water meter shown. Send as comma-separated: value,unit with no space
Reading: 5087.32,kL
